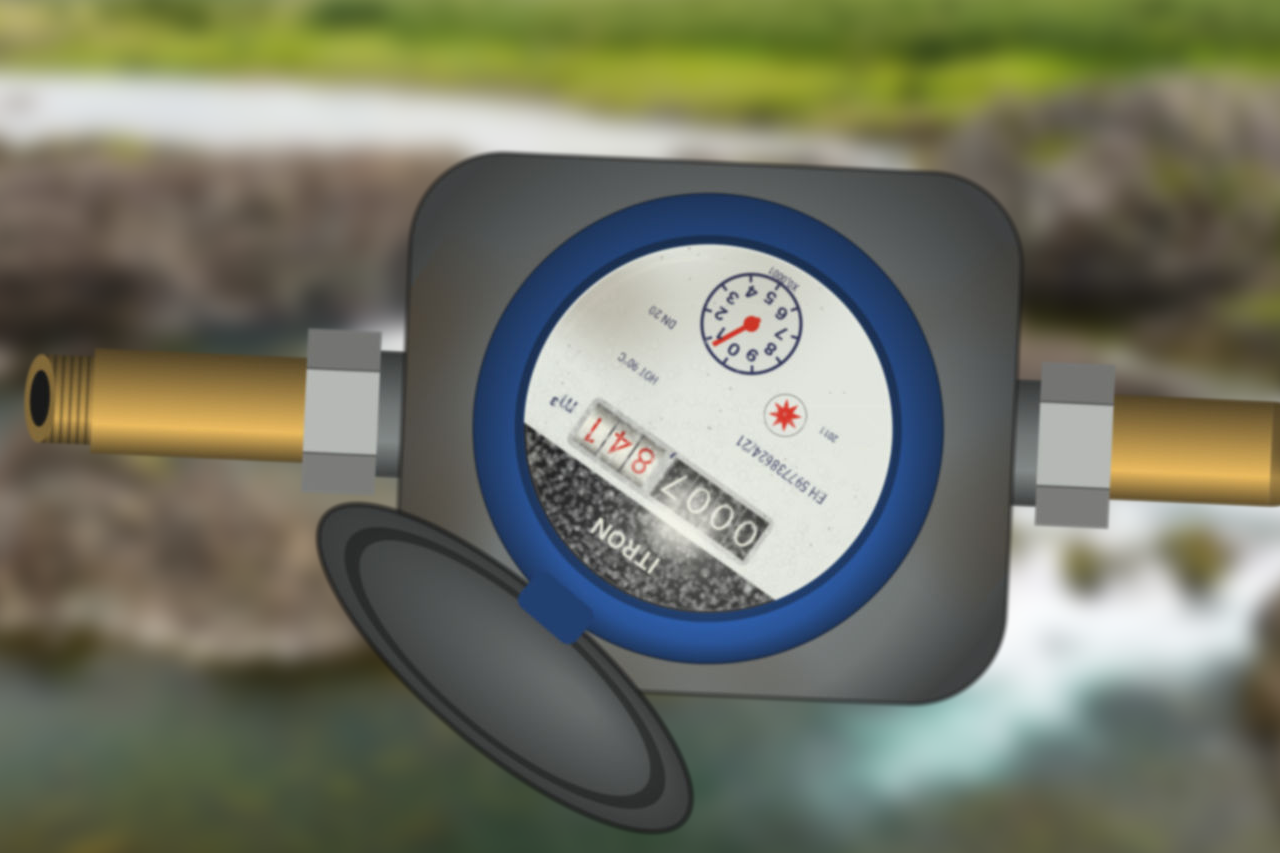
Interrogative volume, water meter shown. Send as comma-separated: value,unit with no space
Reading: 7.8410,m³
